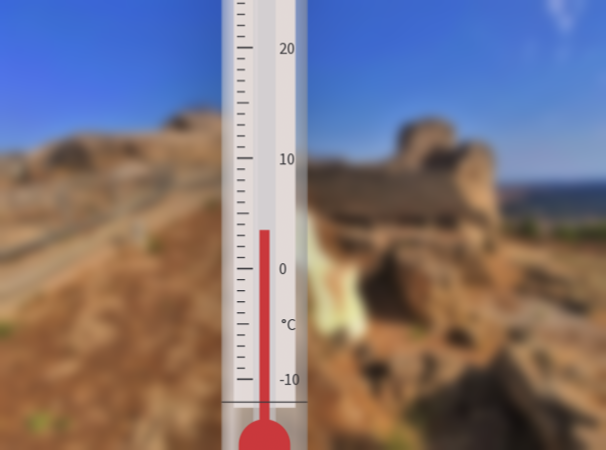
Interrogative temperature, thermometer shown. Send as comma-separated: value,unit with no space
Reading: 3.5,°C
